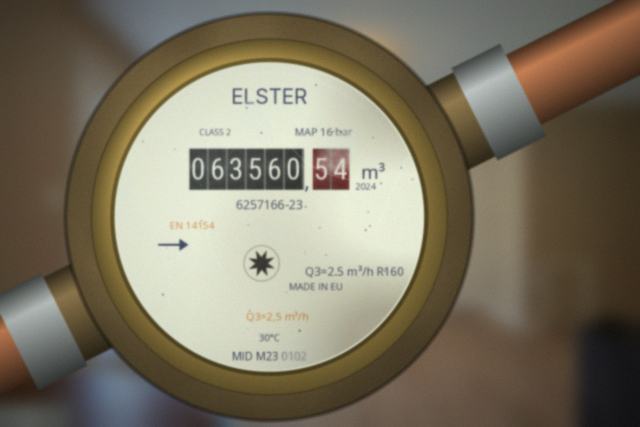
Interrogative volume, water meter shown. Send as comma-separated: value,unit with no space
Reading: 63560.54,m³
